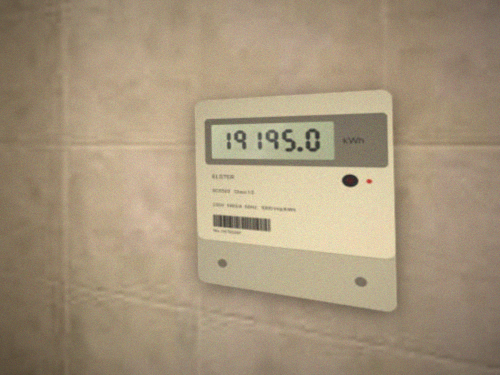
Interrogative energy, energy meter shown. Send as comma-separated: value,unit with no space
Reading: 19195.0,kWh
